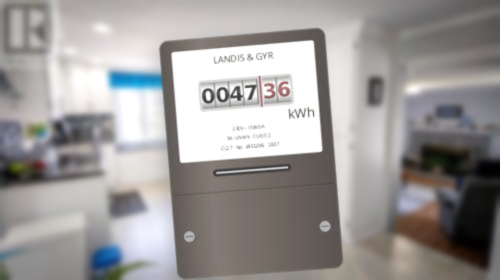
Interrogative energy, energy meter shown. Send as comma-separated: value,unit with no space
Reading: 47.36,kWh
